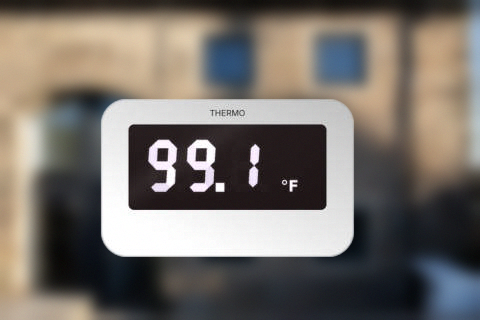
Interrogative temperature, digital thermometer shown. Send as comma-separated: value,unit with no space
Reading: 99.1,°F
